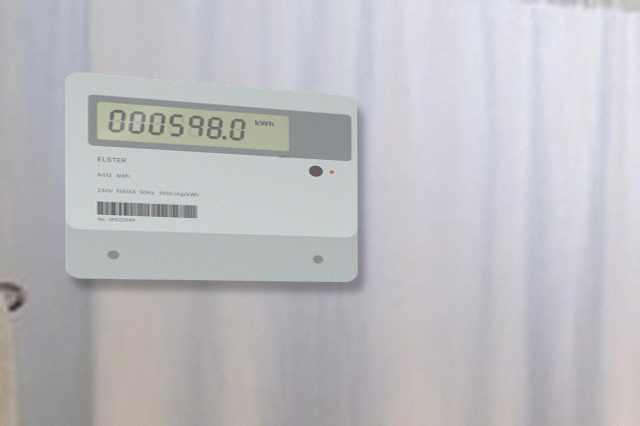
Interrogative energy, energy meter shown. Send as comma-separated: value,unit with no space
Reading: 598.0,kWh
